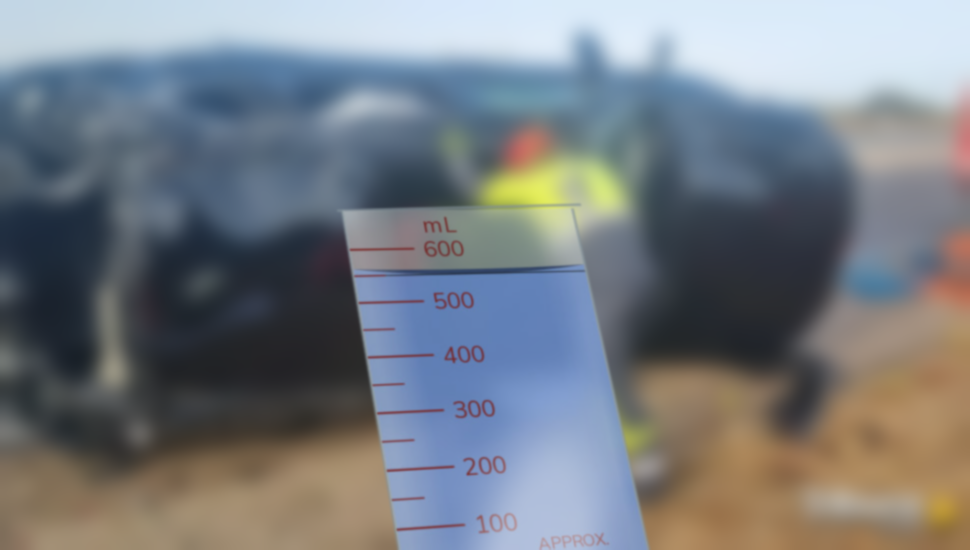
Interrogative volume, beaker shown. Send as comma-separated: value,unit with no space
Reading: 550,mL
